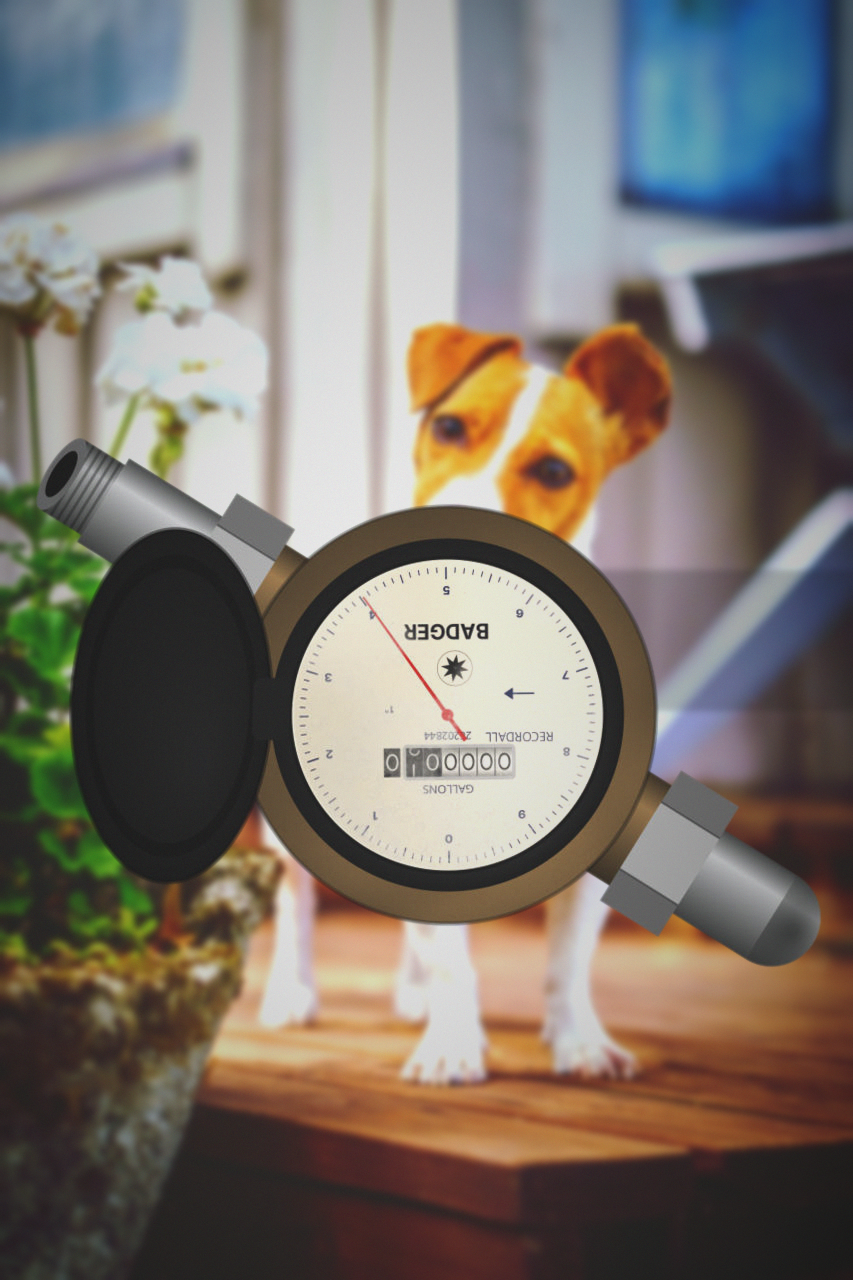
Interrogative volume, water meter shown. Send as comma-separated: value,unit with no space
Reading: 14.0,gal
